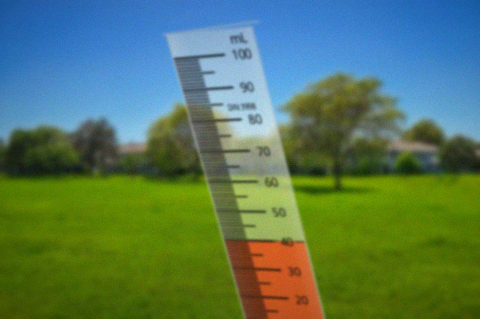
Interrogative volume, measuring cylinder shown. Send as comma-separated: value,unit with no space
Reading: 40,mL
